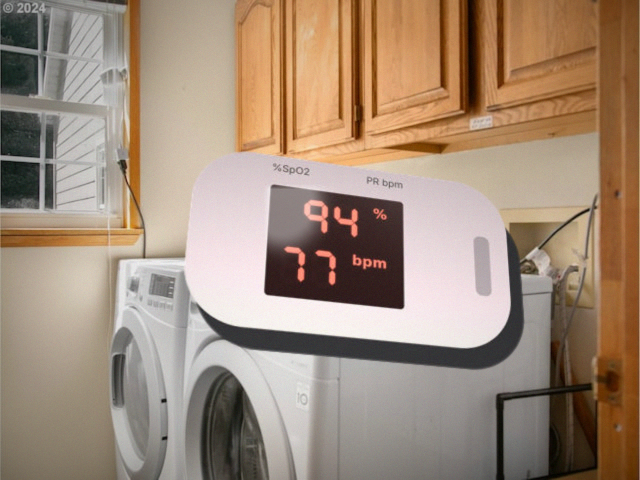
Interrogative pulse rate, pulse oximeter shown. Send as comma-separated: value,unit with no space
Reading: 77,bpm
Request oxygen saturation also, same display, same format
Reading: 94,%
